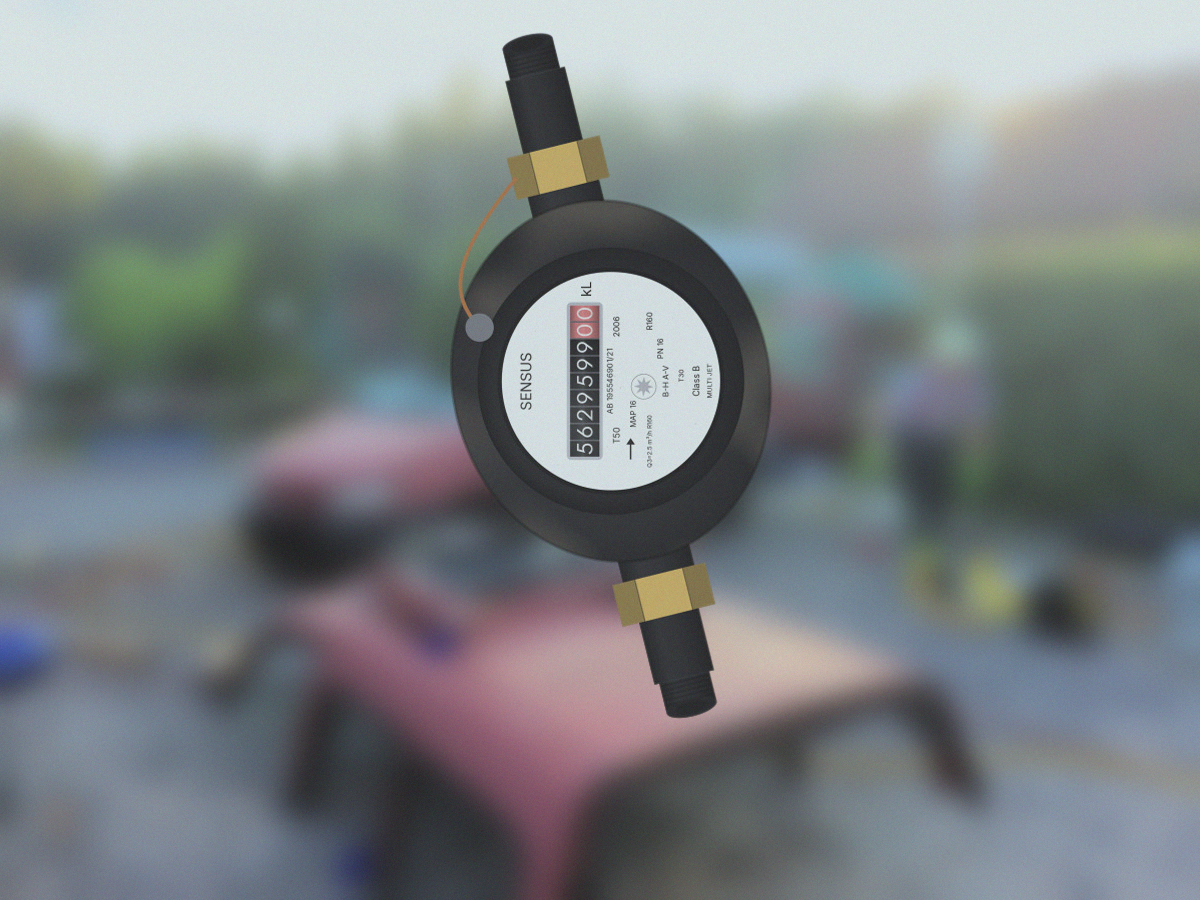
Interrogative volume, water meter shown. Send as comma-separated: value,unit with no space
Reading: 5629599.00,kL
